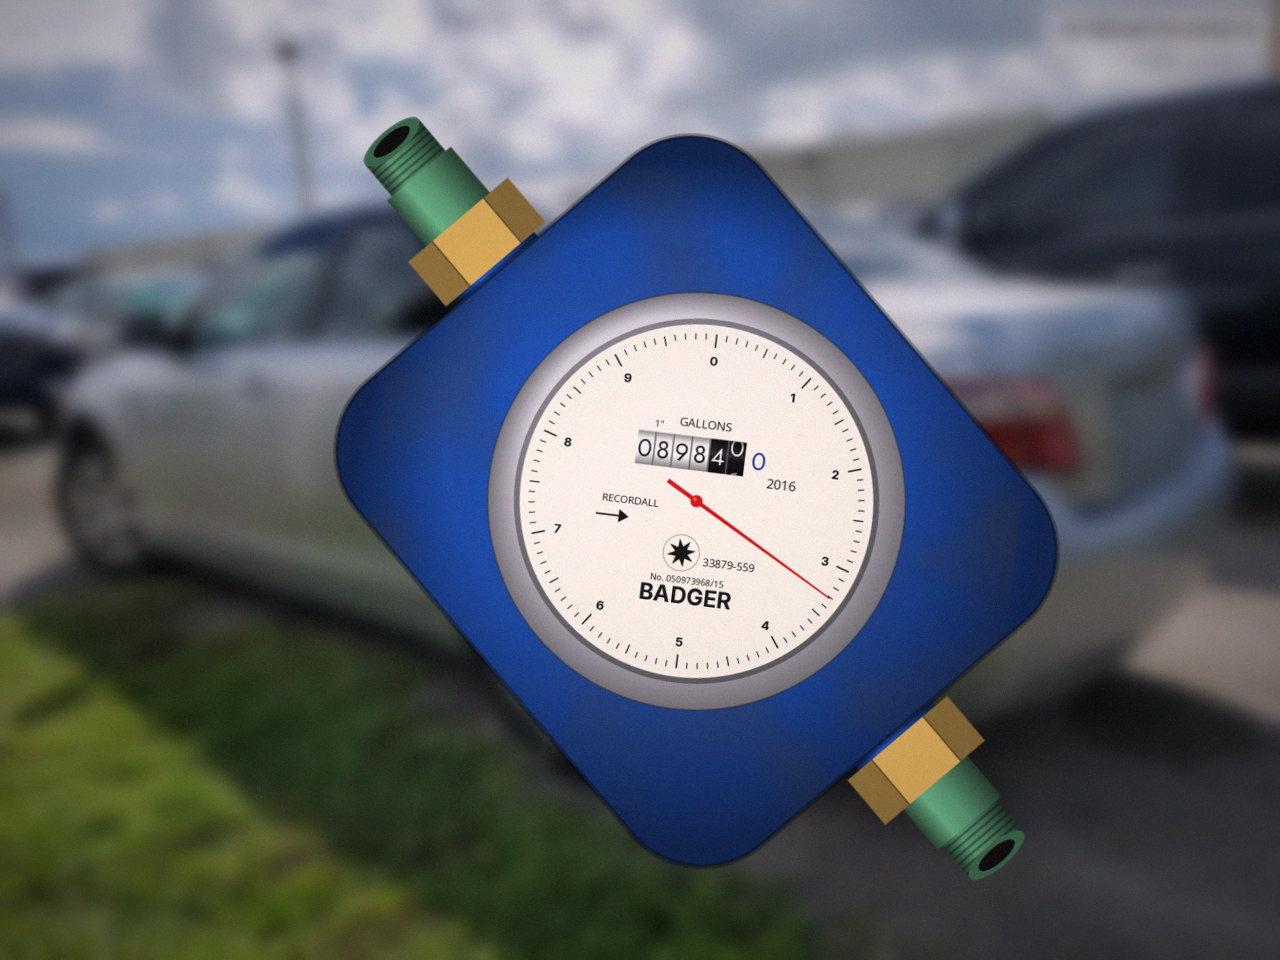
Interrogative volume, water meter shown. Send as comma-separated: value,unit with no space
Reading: 898403.3,gal
